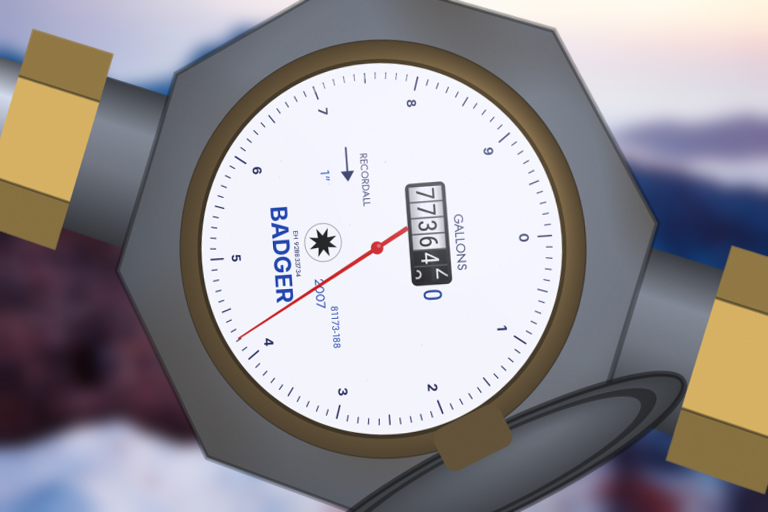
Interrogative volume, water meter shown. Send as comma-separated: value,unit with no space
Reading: 7736424.2,gal
